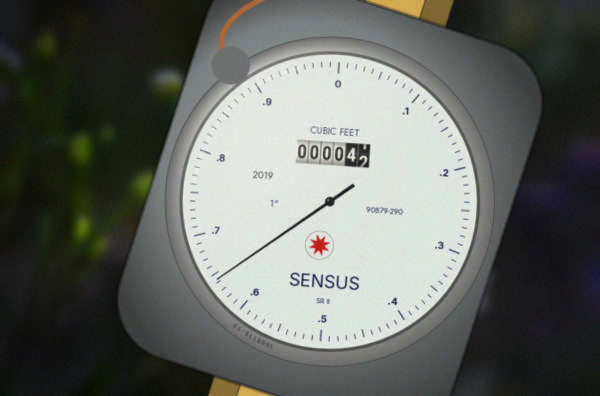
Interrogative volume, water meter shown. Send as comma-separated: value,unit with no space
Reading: 41.64,ft³
